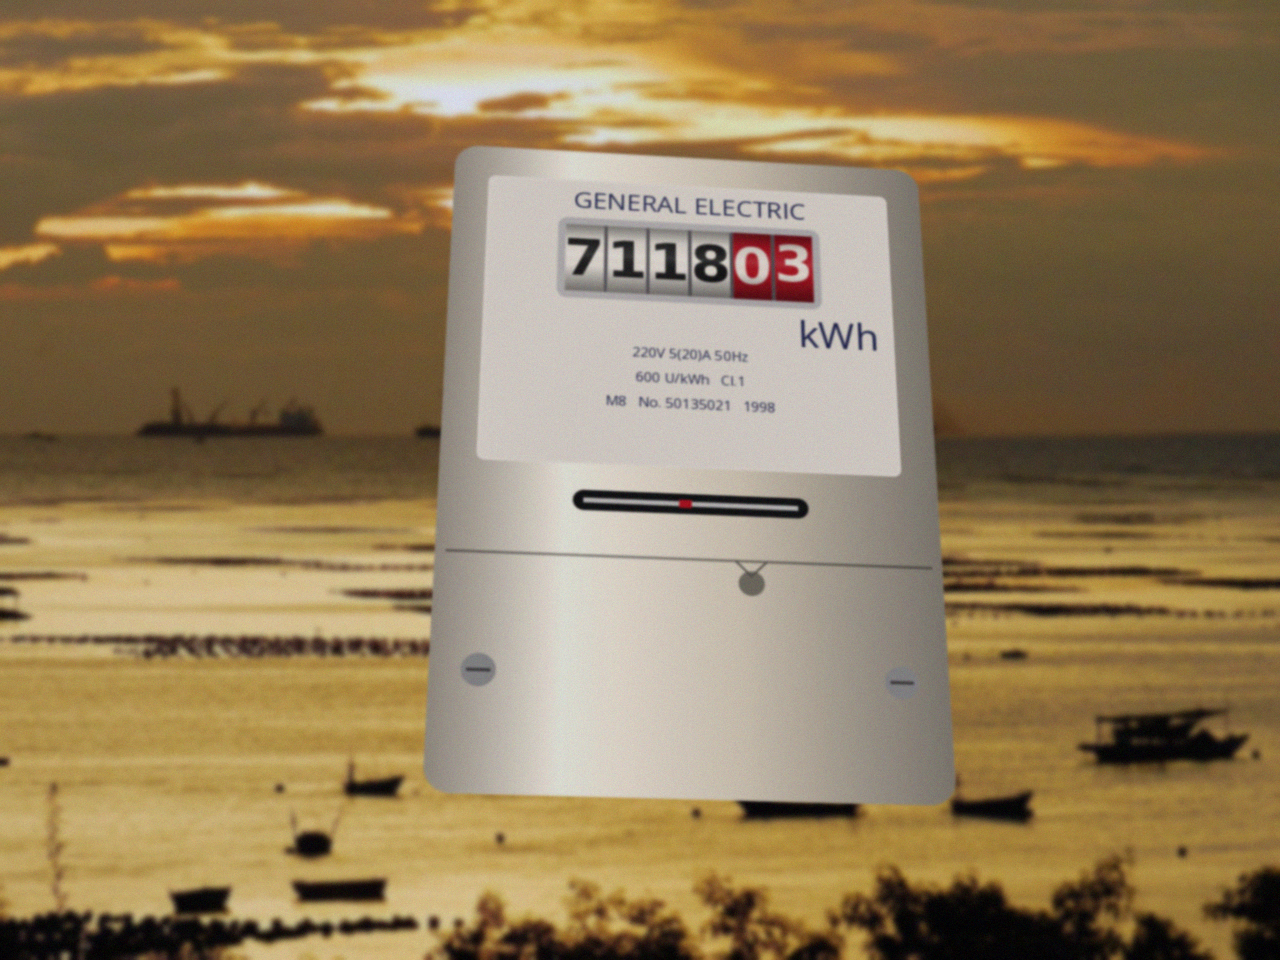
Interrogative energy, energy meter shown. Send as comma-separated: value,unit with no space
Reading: 7118.03,kWh
